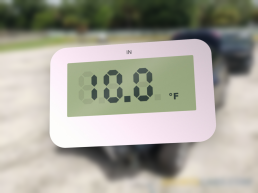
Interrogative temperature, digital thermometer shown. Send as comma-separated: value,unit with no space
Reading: 10.0,°F
